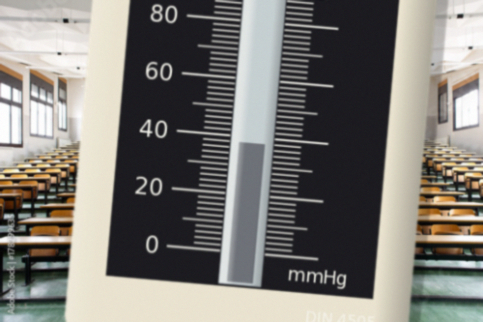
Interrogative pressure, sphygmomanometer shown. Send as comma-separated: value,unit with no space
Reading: 38,mmHg
